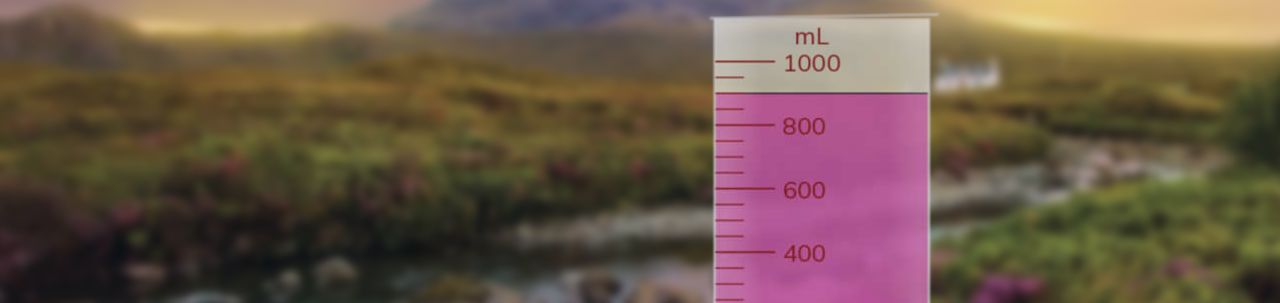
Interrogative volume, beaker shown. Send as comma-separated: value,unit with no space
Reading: 900,mL
